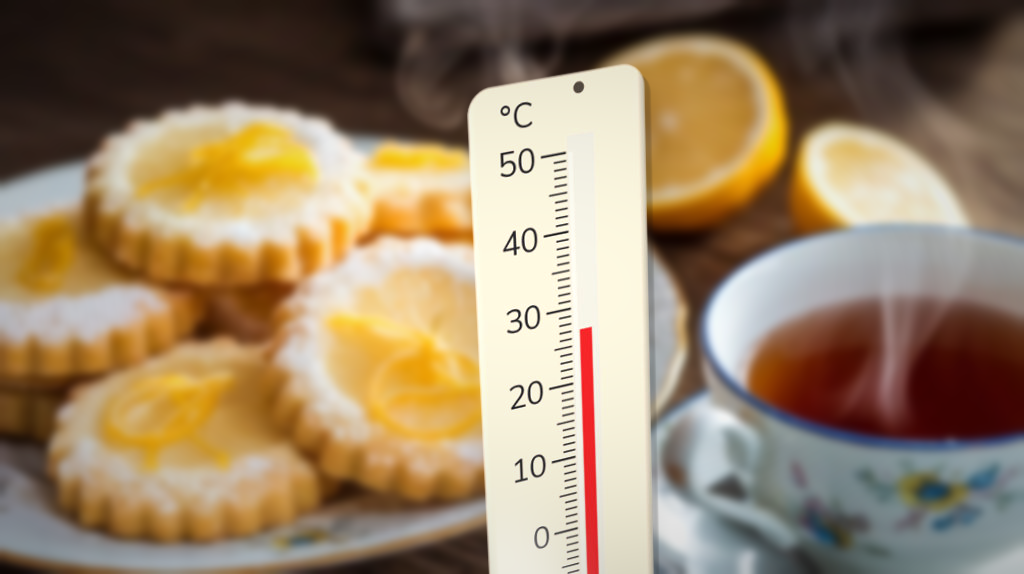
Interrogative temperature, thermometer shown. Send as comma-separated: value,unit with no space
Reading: 27,°C
